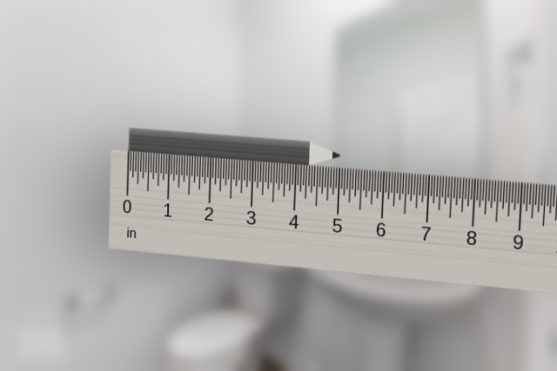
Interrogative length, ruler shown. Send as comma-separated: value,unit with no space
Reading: 5,in
